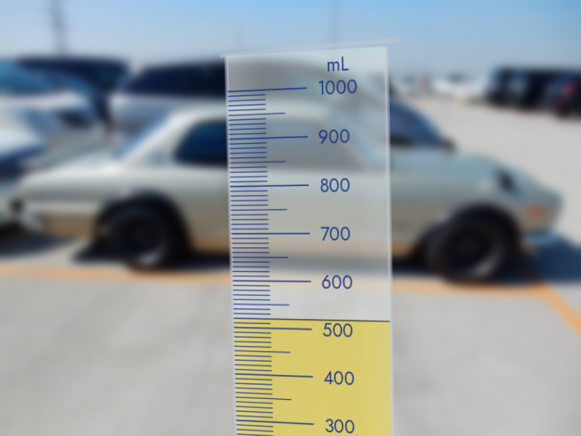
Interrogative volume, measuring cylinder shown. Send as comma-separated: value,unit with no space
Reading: 520,mL
